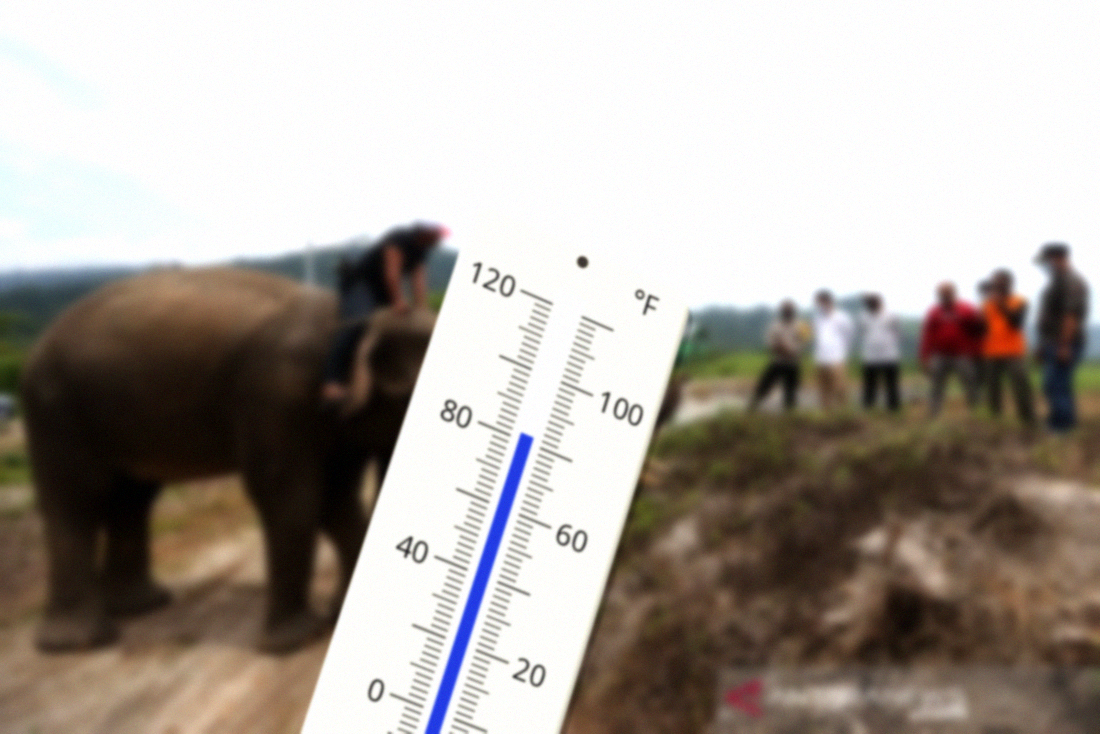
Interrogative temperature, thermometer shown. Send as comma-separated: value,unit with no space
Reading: 82,°F
